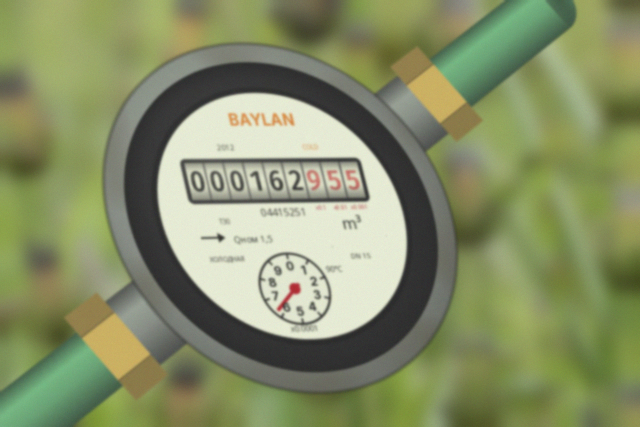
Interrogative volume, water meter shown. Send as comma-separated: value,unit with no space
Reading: 162.9556,m³
